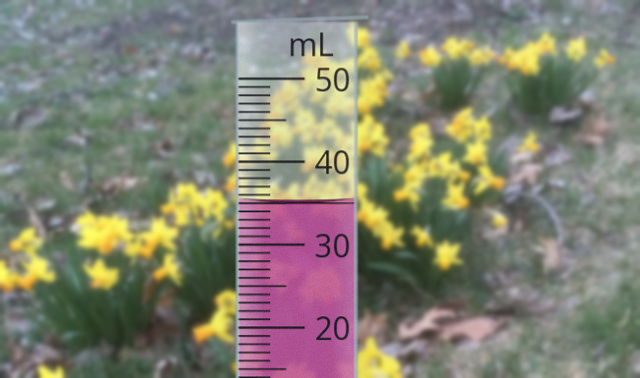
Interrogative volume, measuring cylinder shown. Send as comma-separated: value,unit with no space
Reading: 35,mL
